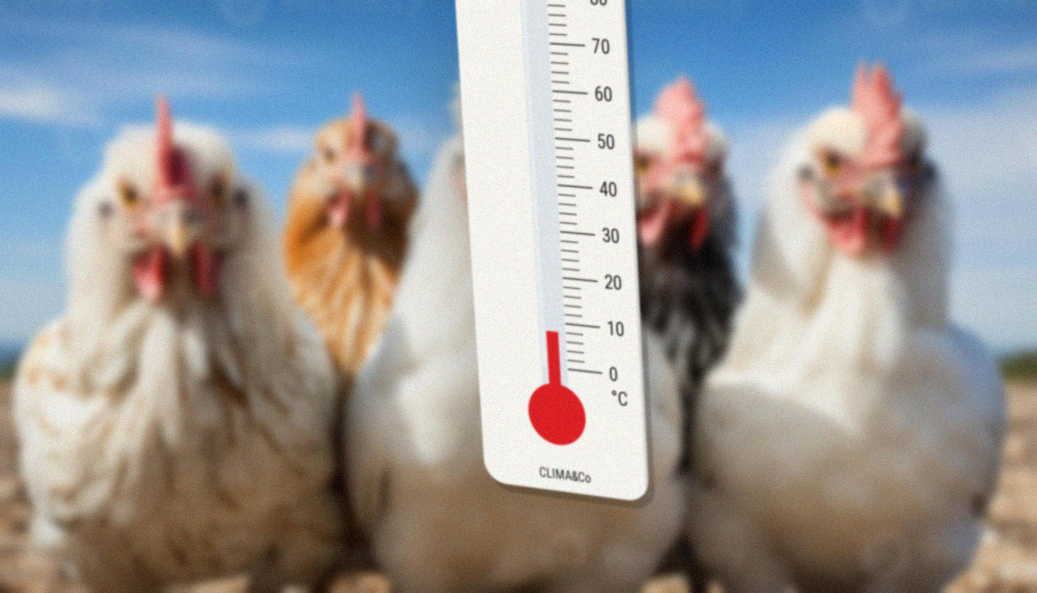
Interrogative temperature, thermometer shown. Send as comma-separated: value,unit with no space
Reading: 8,°C
